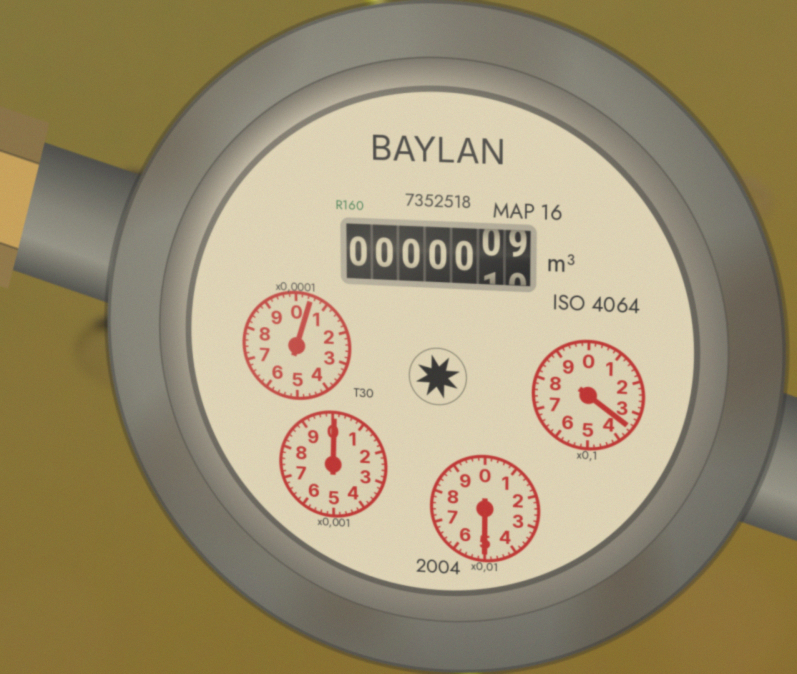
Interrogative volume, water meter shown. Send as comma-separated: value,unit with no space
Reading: 9.3500,m³
